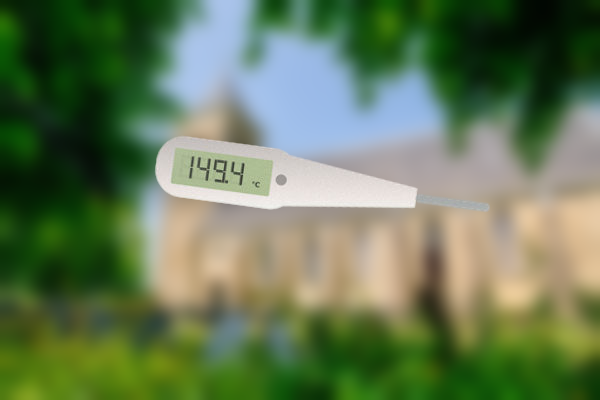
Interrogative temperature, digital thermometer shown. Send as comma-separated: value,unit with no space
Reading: 149.4,°C
